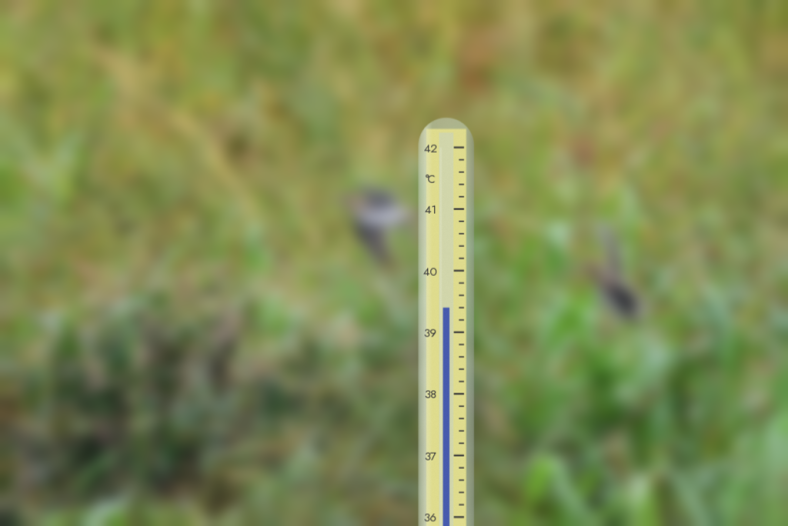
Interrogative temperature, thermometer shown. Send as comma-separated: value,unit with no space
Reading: 39.4,°C
